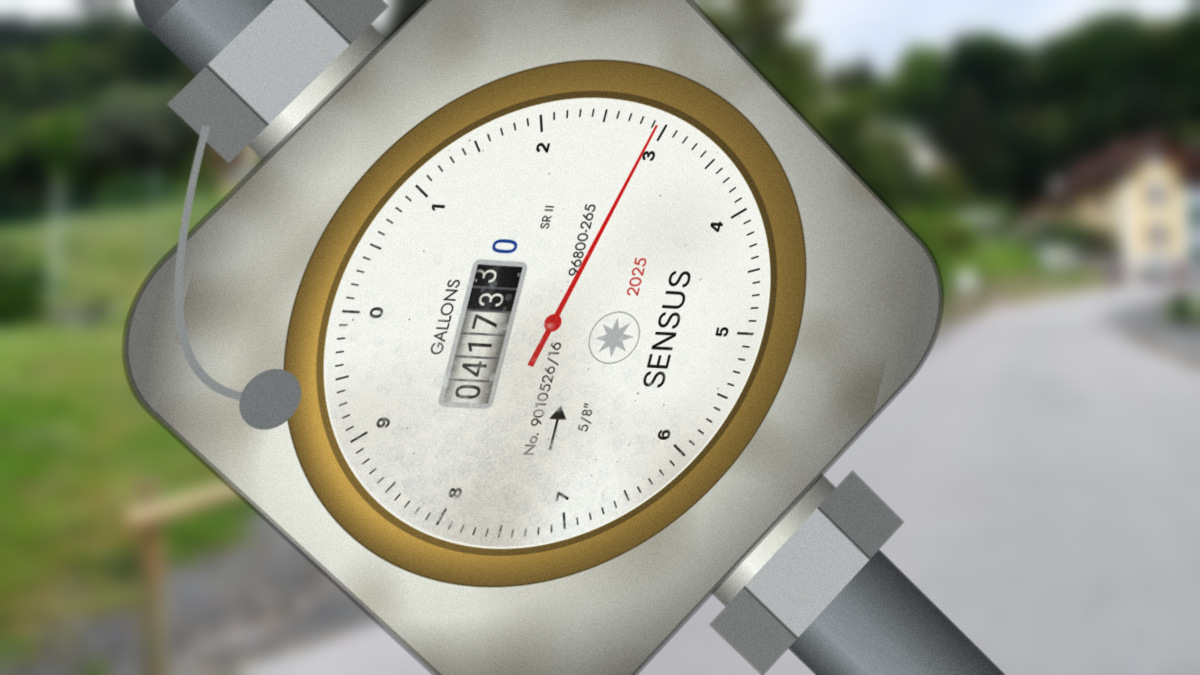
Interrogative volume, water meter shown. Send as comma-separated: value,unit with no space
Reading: 417332.9,gal
